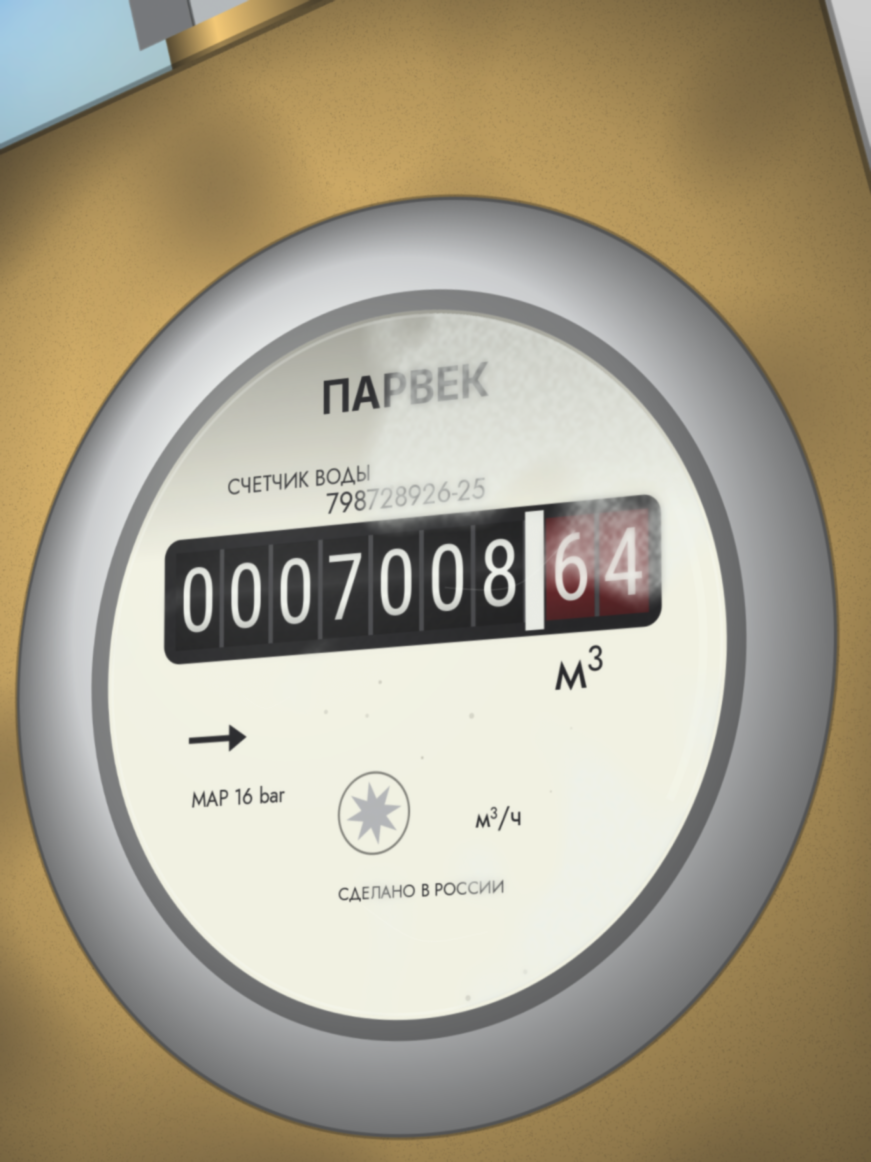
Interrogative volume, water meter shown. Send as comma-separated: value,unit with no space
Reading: 7008.64,m³
